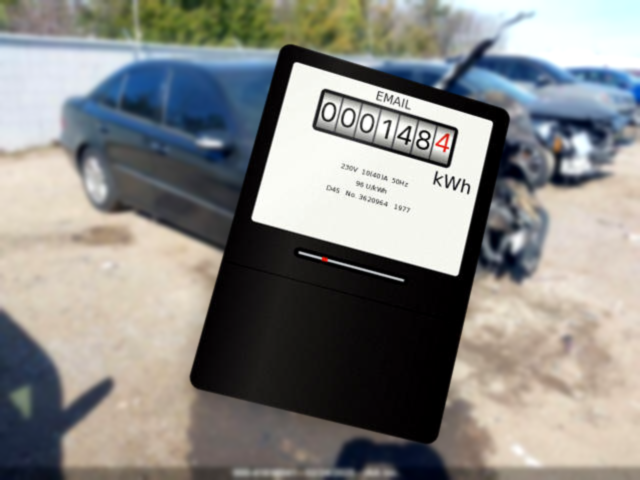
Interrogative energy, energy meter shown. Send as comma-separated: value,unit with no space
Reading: 148.4,kWh
